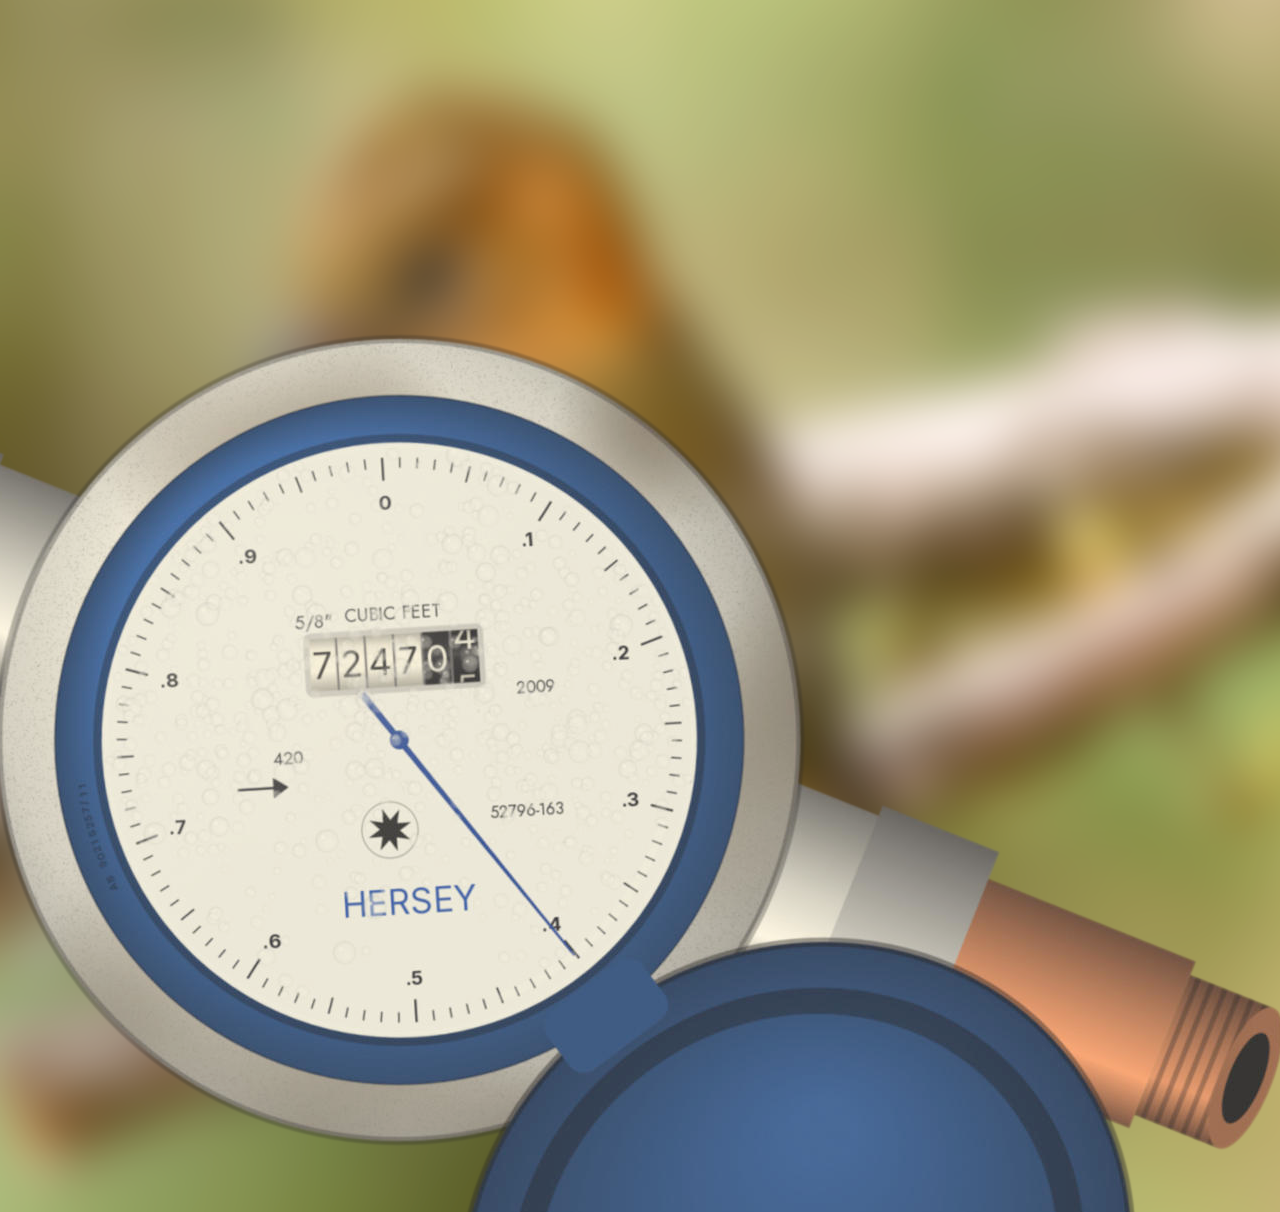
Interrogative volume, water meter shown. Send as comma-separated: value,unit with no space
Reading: 724704.40,ft³
